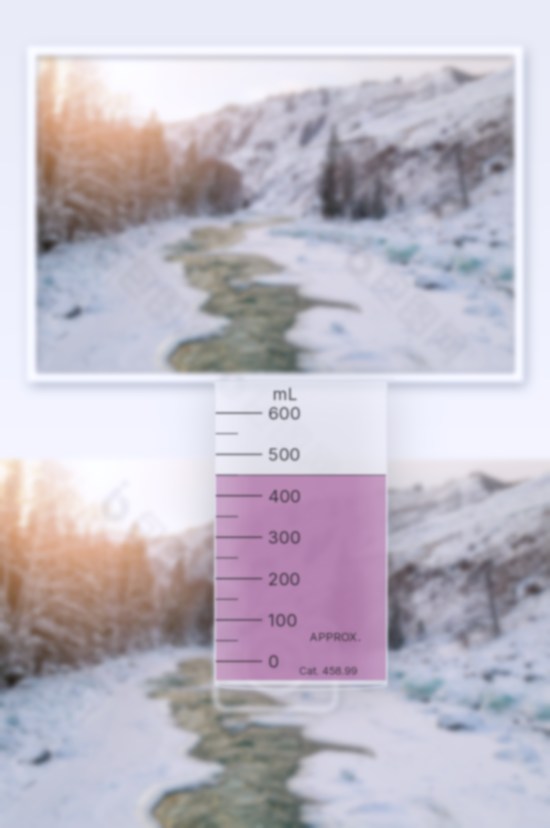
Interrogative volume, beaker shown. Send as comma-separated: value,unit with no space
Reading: 450,mL
